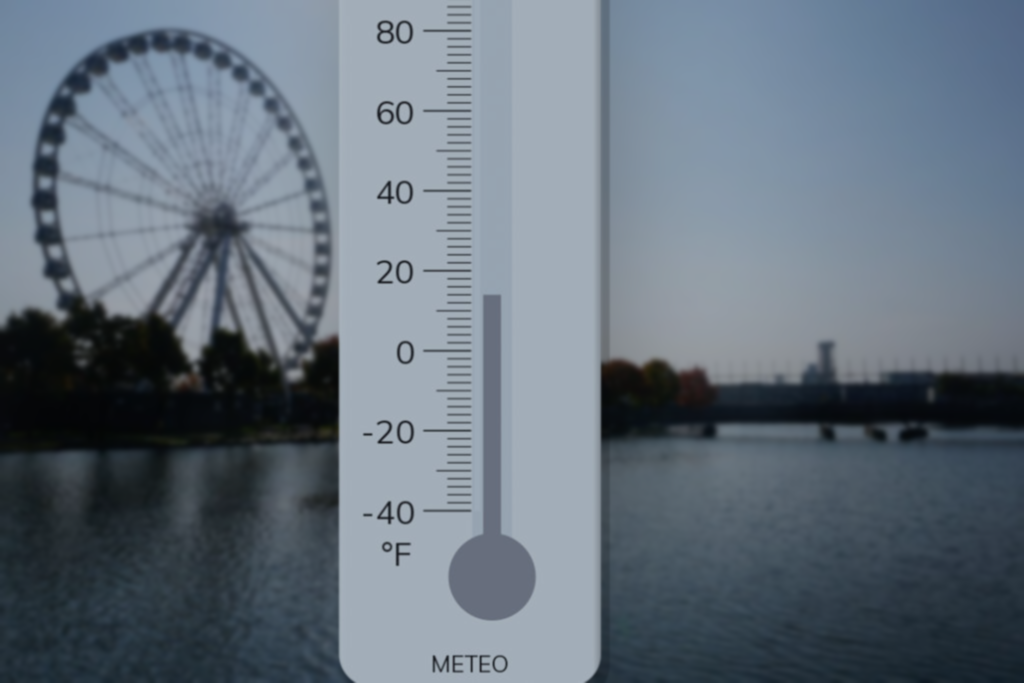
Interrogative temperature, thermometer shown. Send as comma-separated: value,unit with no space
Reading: 14,°F
